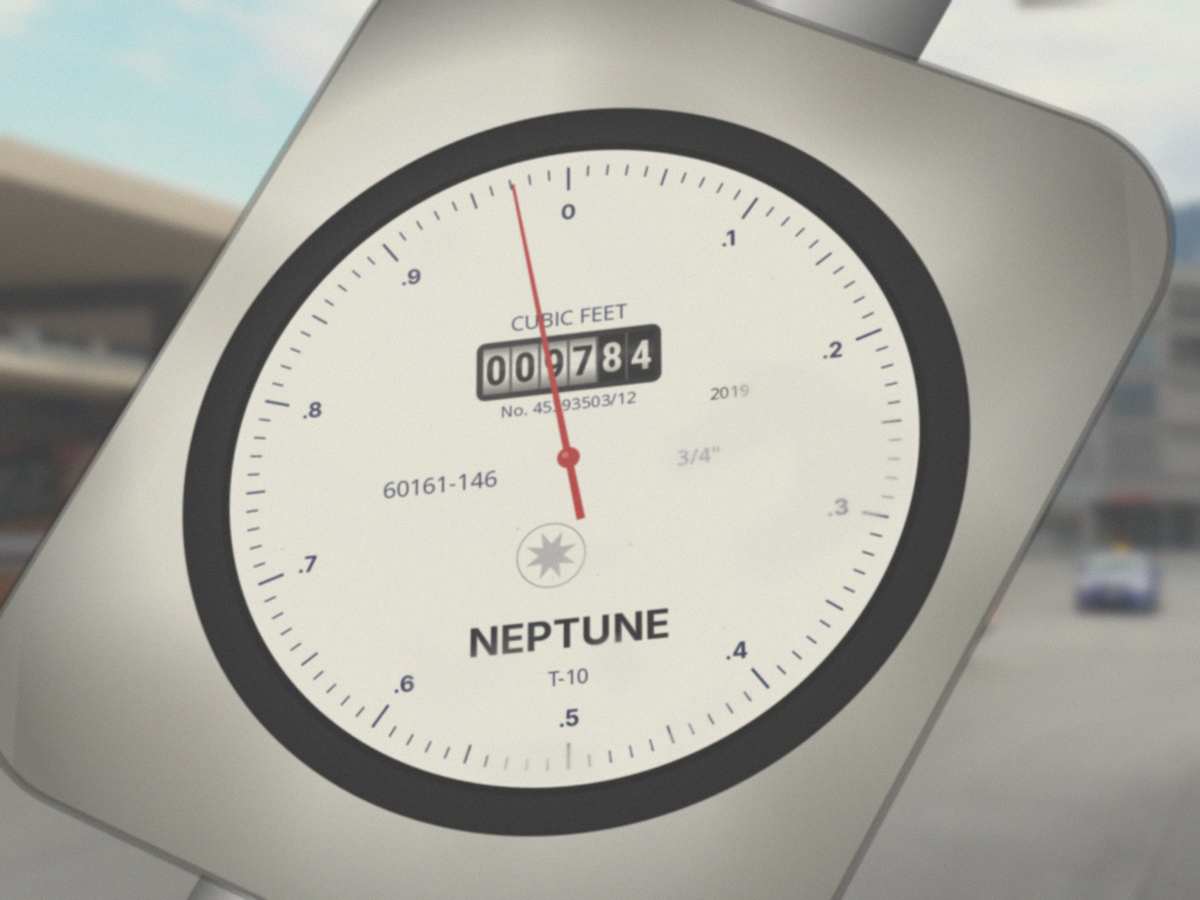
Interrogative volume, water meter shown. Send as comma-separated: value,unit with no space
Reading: 9783.97,ft³
